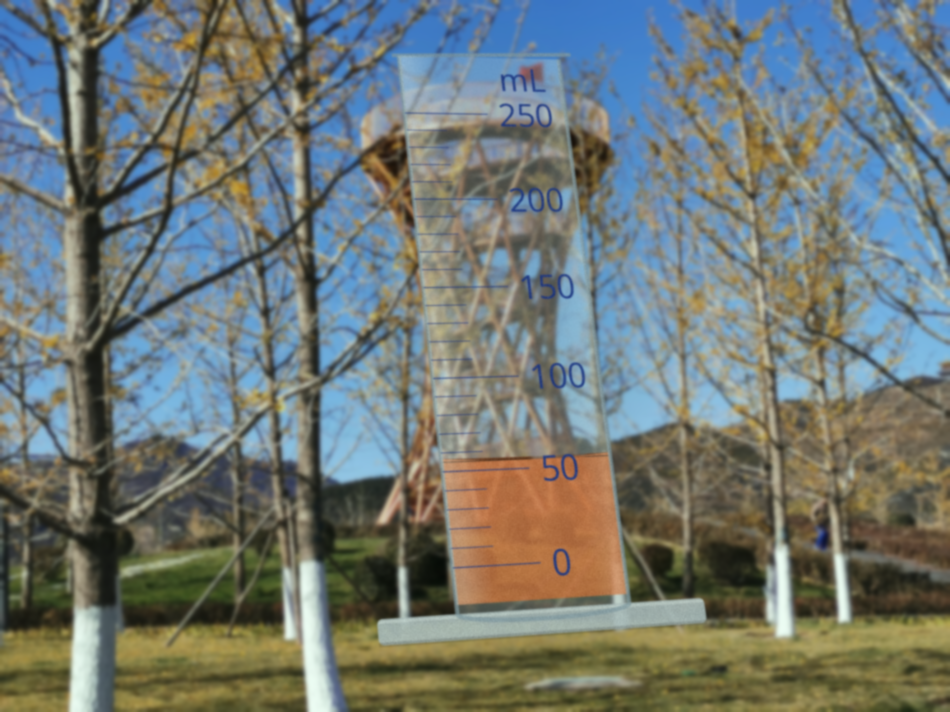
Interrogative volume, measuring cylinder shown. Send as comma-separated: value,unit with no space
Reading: 55,mL
